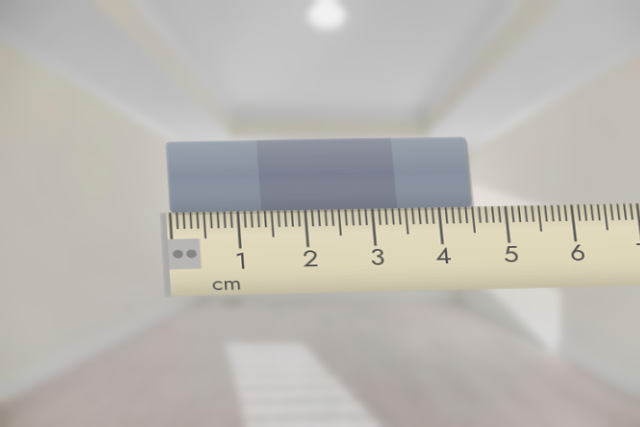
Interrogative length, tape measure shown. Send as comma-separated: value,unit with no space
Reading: 4.5,cm
